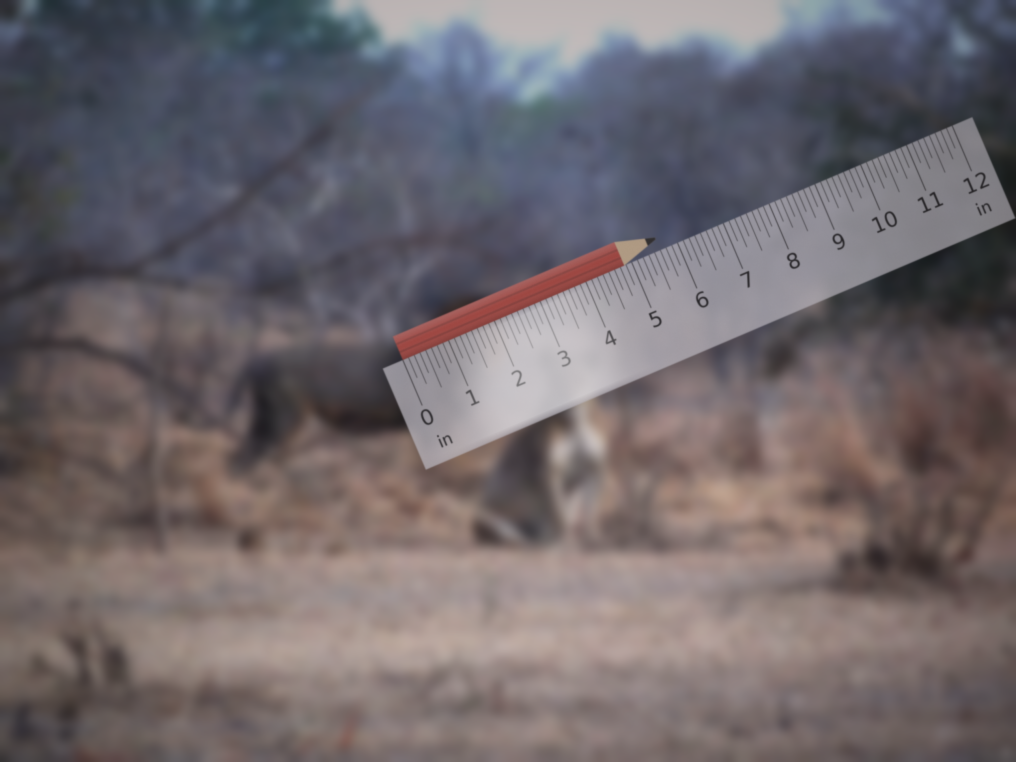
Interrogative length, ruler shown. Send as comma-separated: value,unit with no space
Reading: 5.625,in
